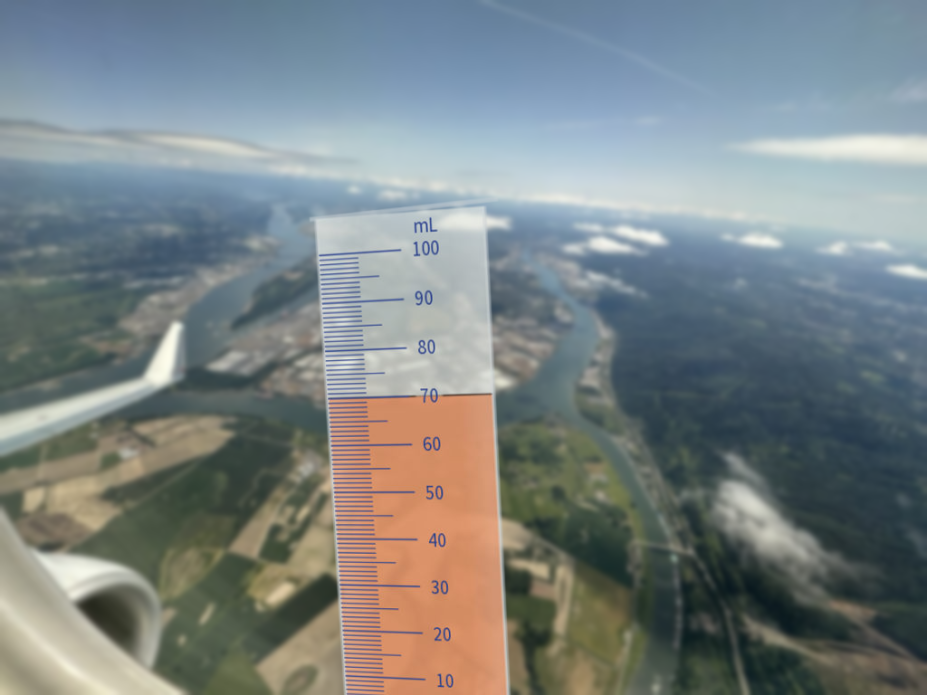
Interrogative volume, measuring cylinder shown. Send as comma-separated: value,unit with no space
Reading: 70,mL
